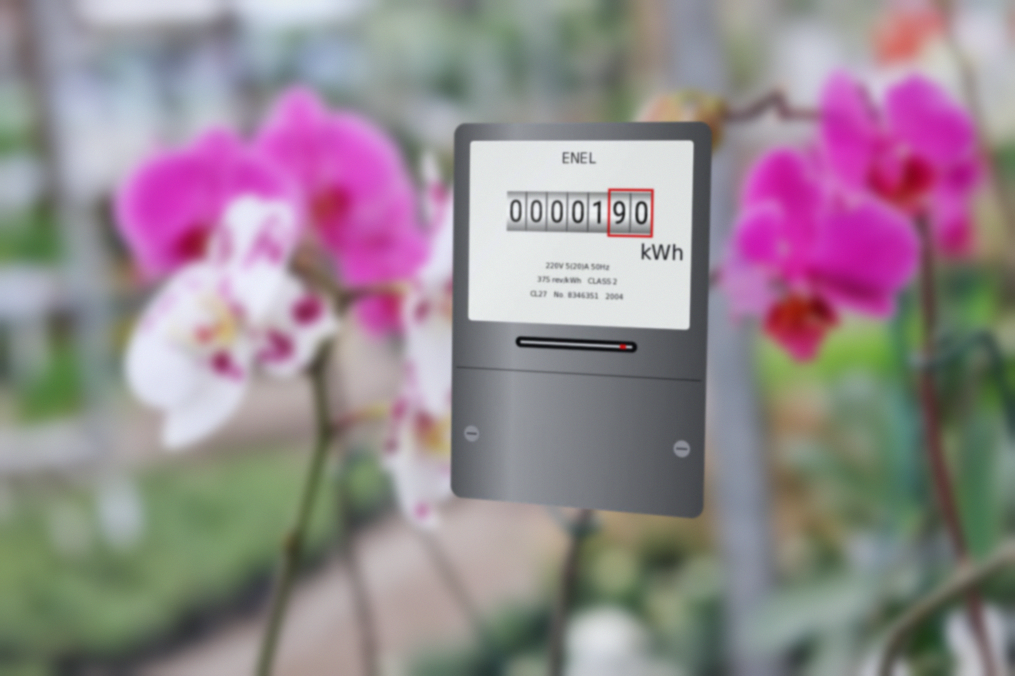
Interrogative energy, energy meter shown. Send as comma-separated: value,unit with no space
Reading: 1.90,kWh
